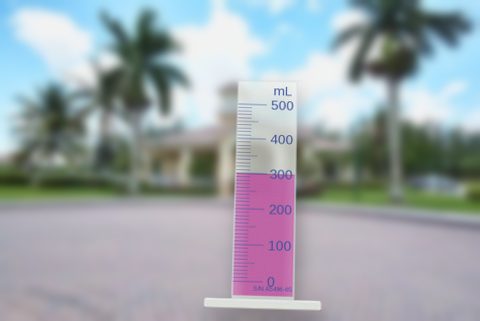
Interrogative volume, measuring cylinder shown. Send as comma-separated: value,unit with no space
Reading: 300,mL
